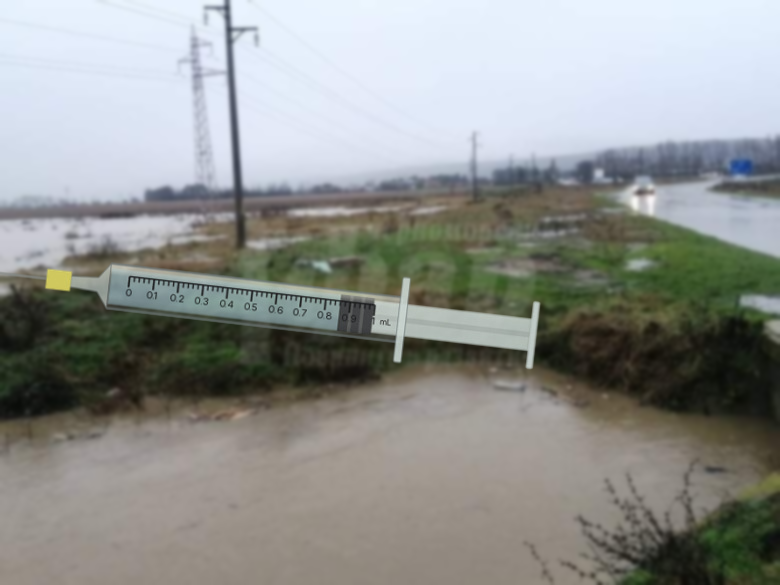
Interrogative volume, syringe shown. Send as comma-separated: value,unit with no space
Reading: 0.86,mL
